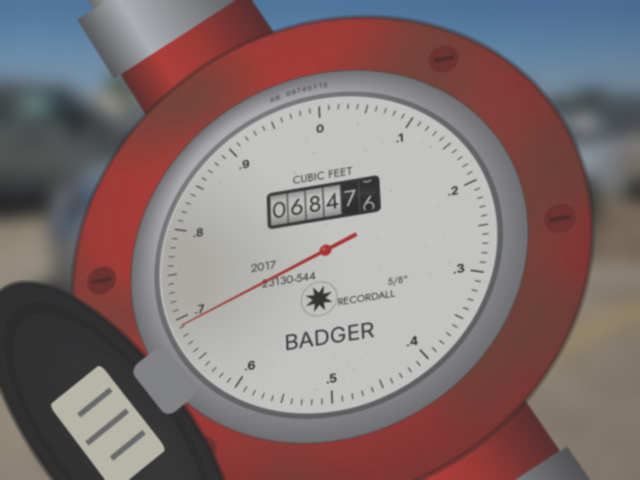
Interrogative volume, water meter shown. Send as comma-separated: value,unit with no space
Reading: 68475.69,ft³
